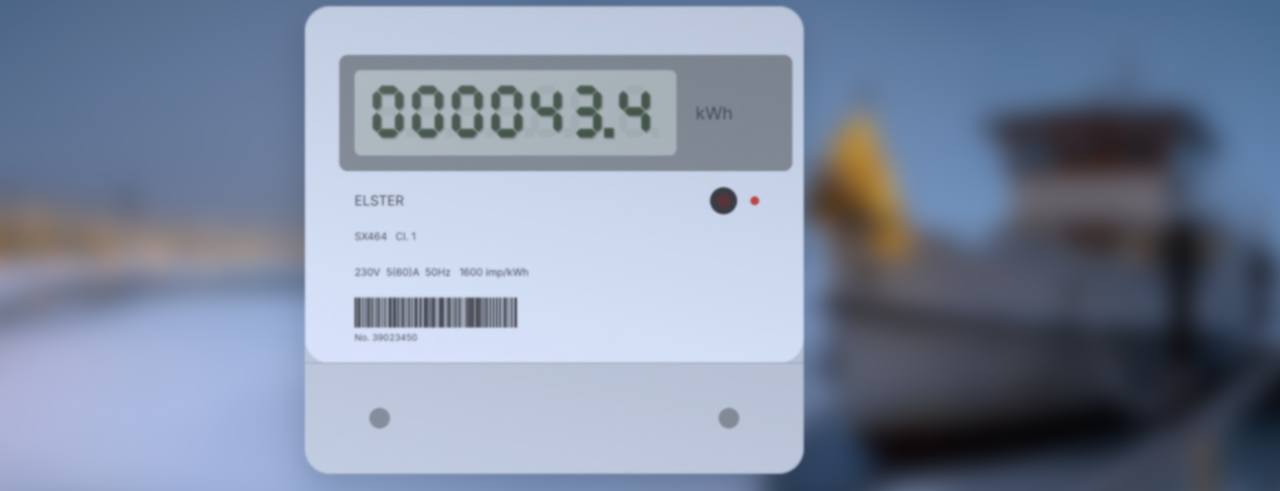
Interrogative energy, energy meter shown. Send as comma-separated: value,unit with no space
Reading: 43.4,kWh
